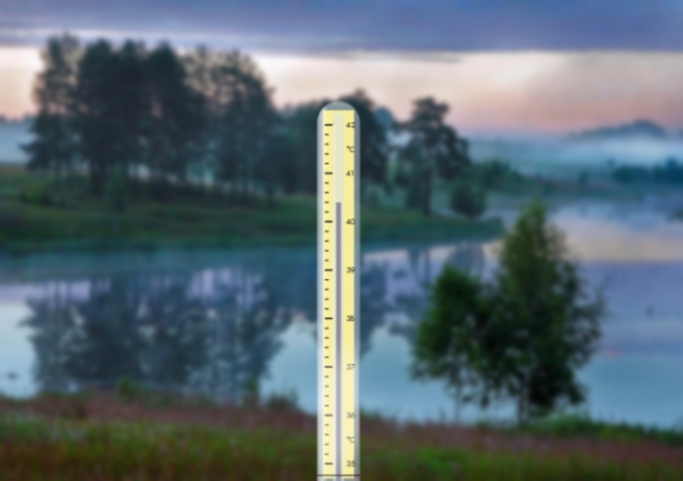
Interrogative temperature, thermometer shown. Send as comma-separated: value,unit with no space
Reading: 40.4,°C
